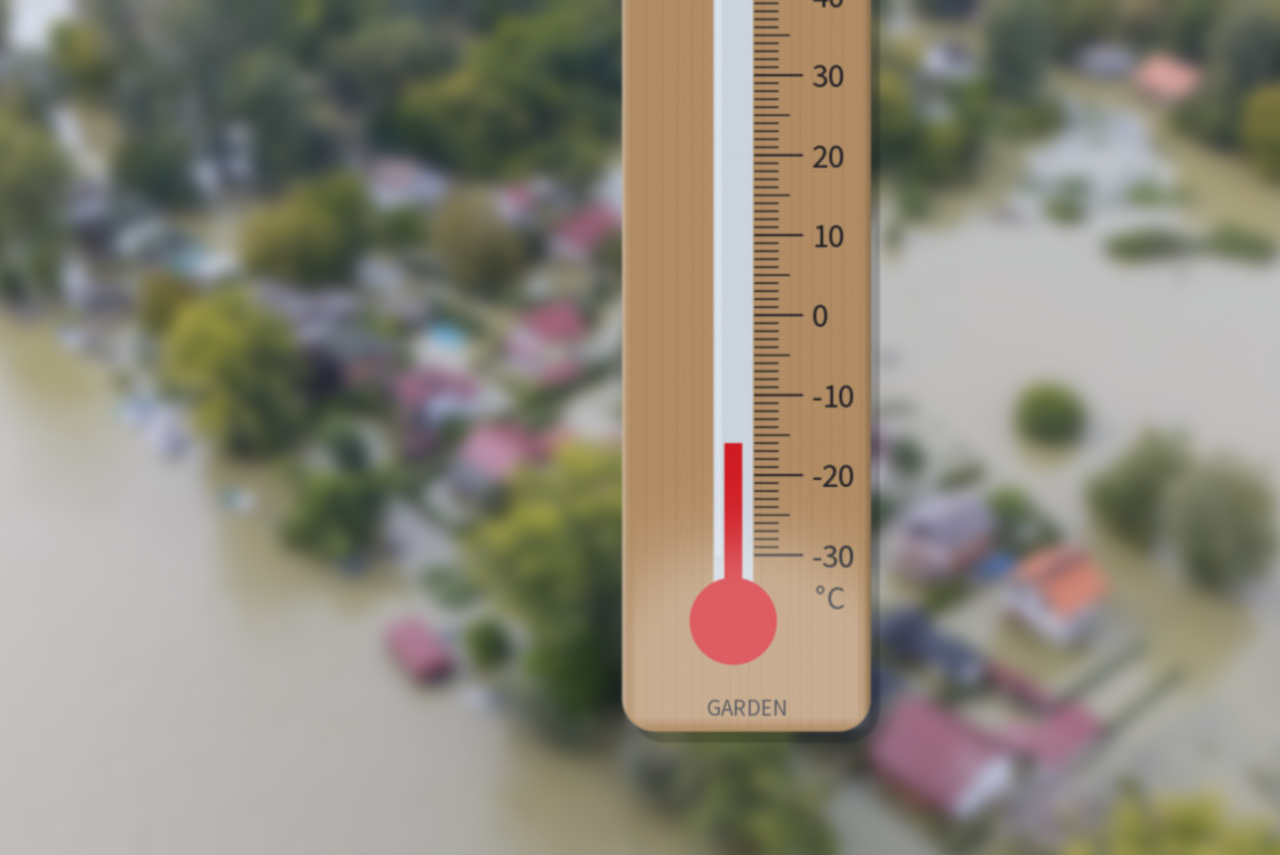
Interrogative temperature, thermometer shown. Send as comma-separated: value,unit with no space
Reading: -16,°C
